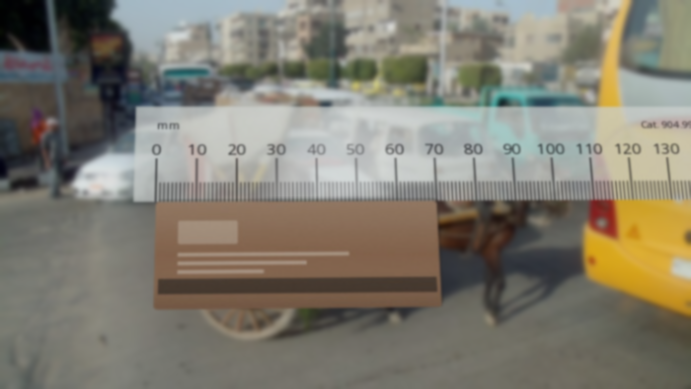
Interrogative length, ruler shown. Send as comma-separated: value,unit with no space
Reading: 70,mm
